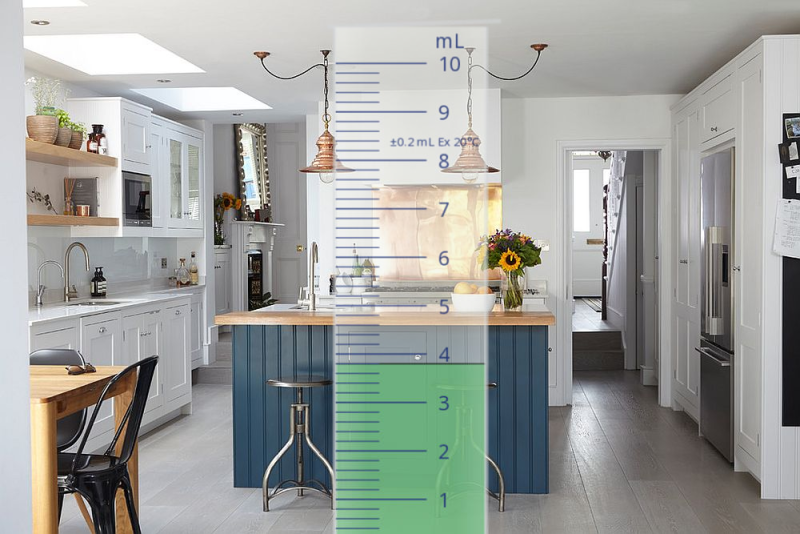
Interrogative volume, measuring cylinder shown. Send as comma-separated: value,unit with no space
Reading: 3.8,mL
